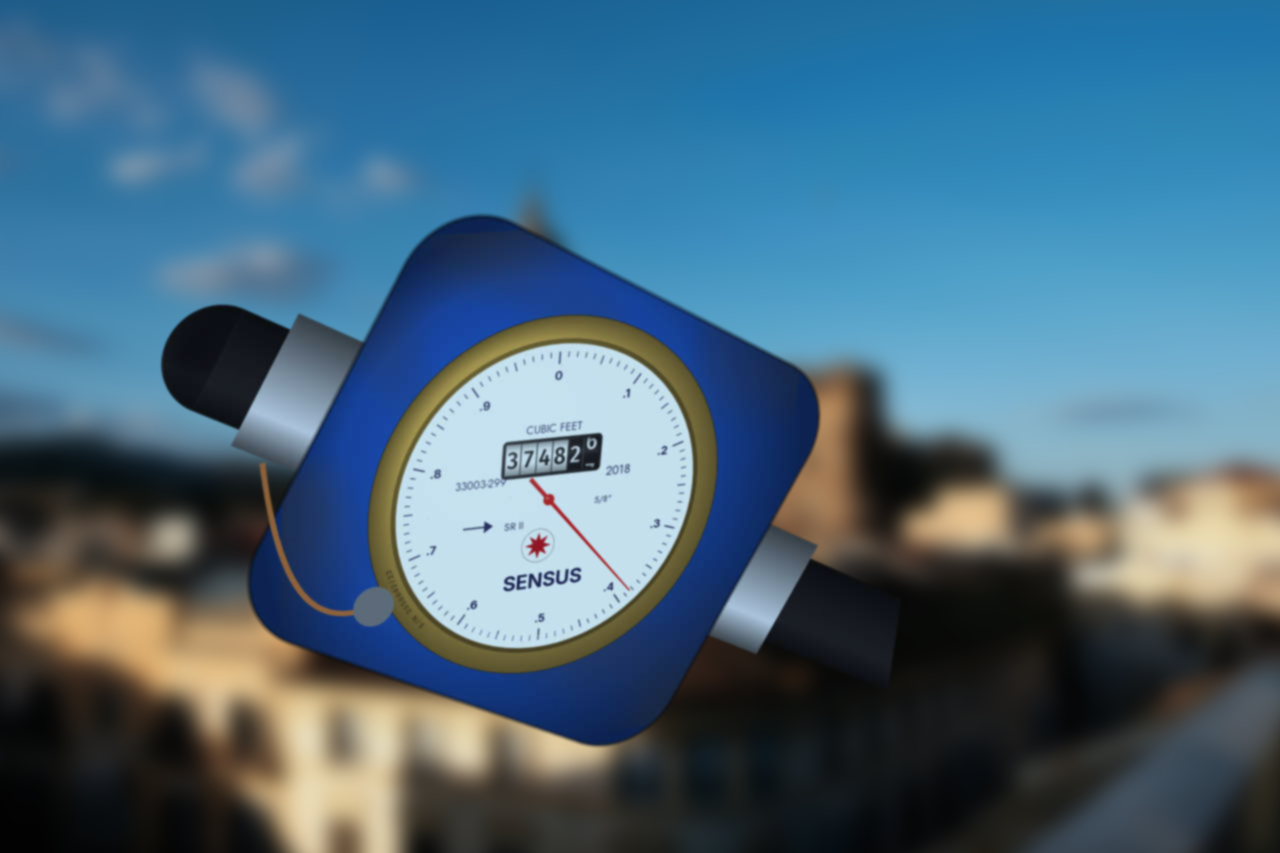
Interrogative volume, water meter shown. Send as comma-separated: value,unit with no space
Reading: 374826.38,ft³
